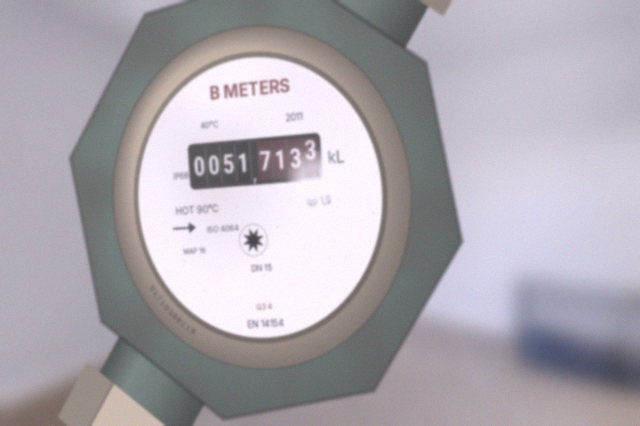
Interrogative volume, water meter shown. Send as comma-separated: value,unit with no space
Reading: 51.7133,kL
